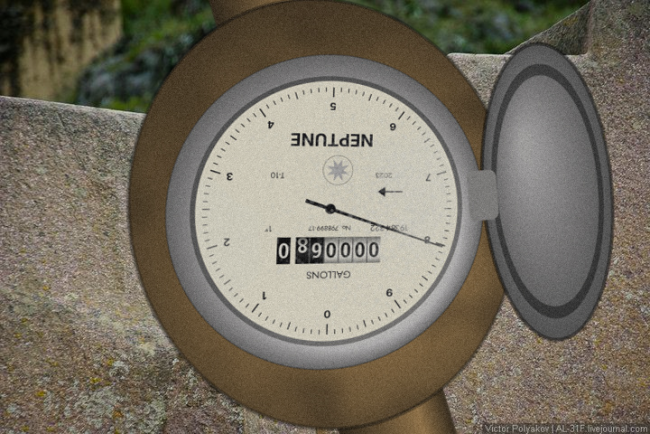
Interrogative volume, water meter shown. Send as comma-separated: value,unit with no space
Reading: 678.0,gal
